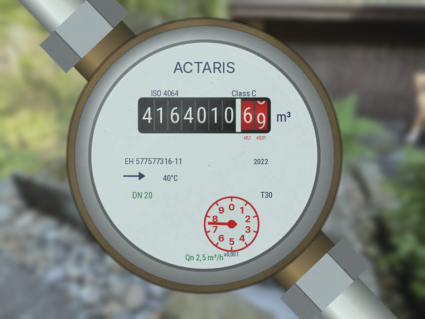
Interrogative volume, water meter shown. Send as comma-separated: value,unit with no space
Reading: 4164010.687,m³
